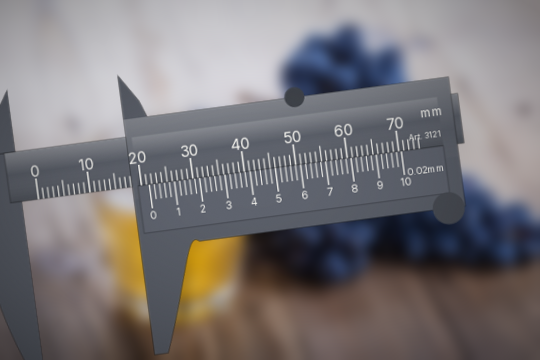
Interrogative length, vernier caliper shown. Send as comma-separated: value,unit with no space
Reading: 21.5,mm
